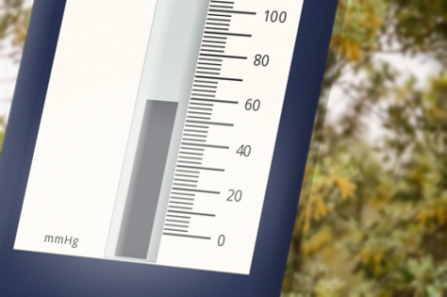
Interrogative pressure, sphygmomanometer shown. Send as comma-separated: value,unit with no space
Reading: 58,mmHg
